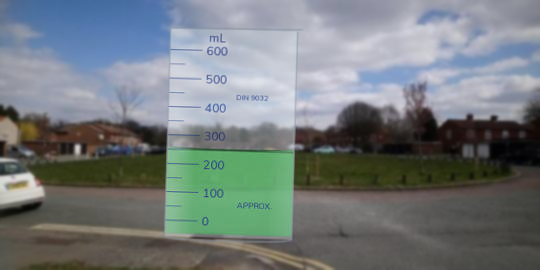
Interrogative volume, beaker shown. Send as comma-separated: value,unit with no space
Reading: 250,mL
